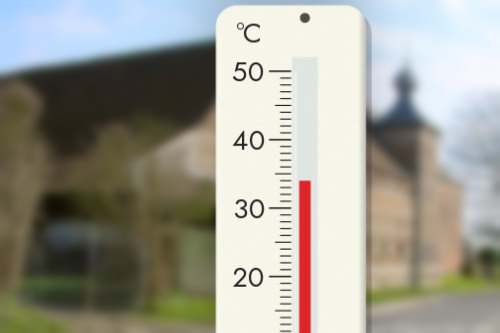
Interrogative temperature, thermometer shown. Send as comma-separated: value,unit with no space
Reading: 34,°C
